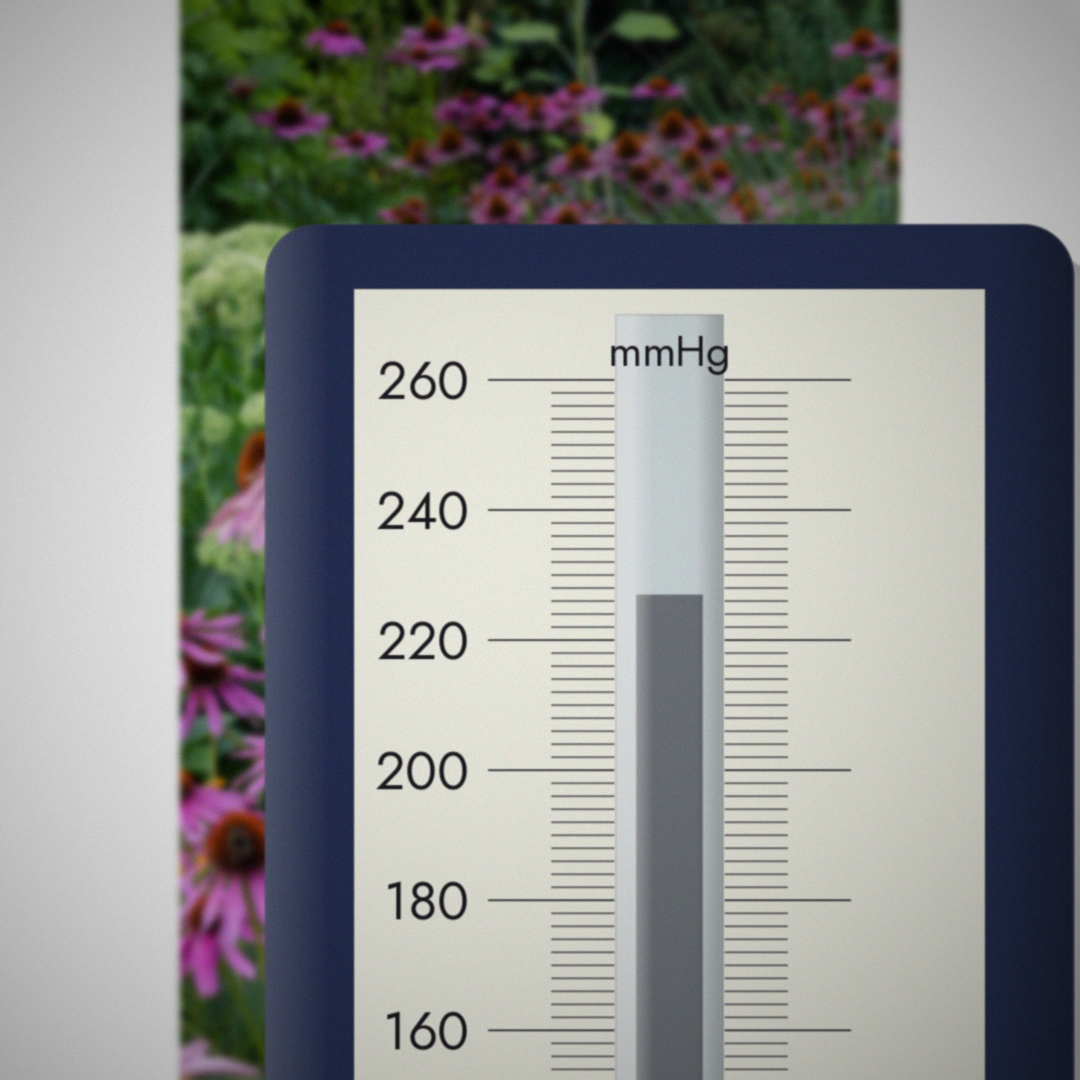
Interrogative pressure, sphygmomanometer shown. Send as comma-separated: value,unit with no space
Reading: 227,mmHg
